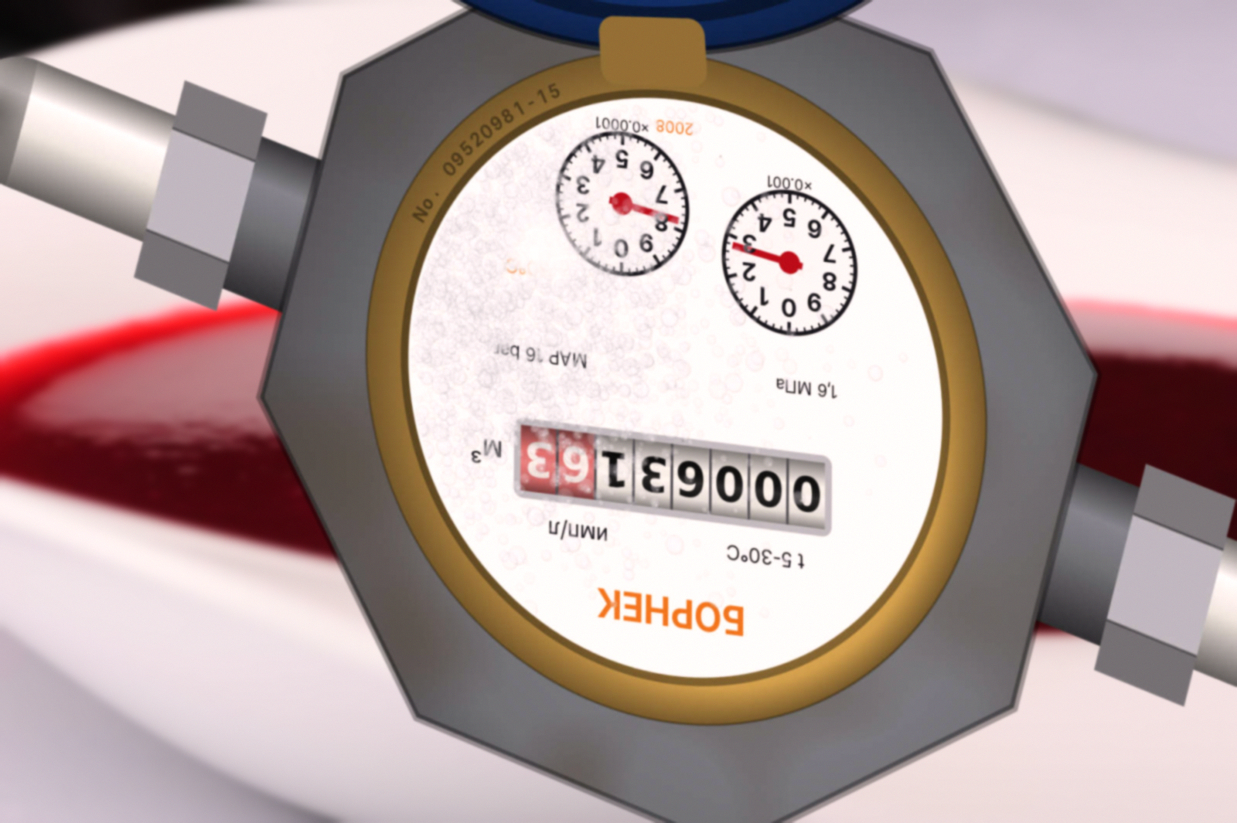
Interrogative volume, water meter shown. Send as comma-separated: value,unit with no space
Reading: 631.6327,m³
